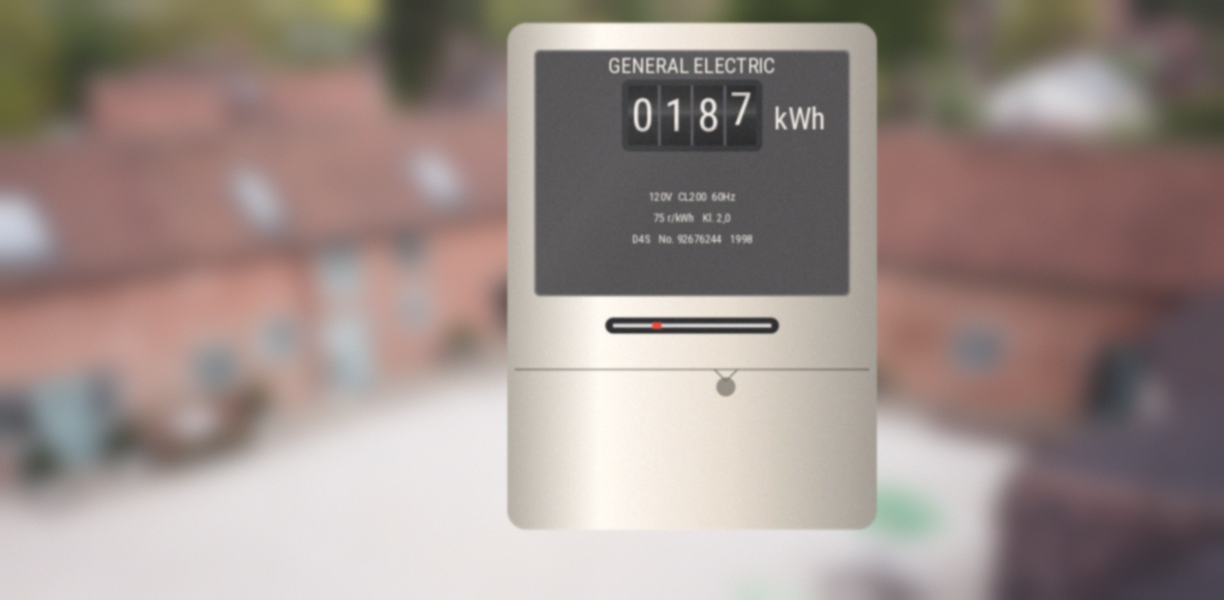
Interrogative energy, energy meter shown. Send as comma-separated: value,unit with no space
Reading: 187,kWh
